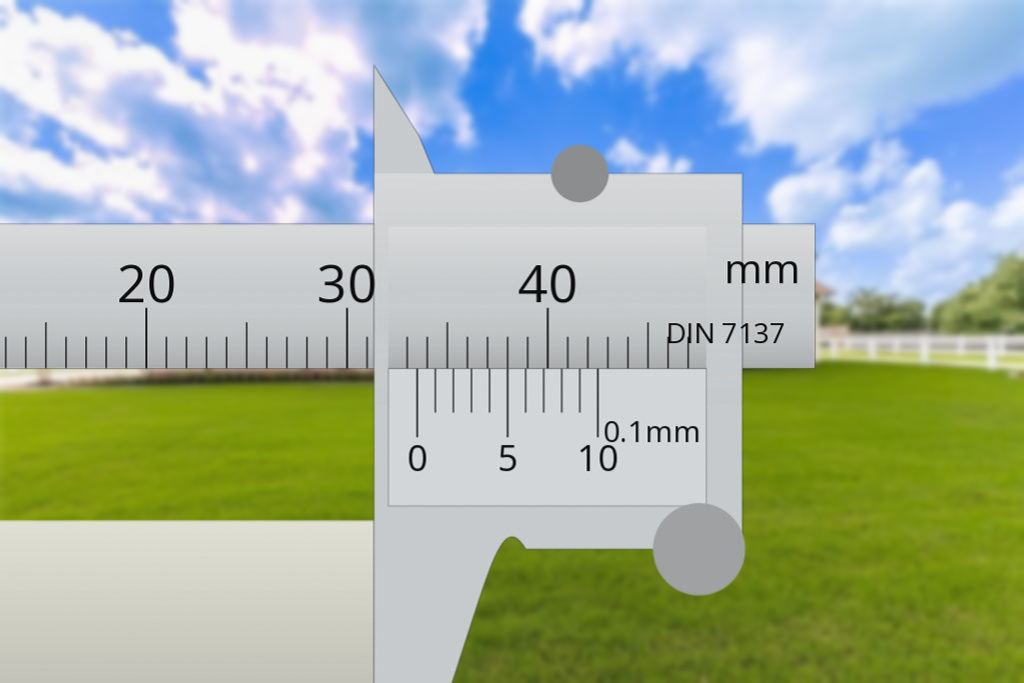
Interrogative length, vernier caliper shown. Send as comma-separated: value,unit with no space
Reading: 33.5,mm
